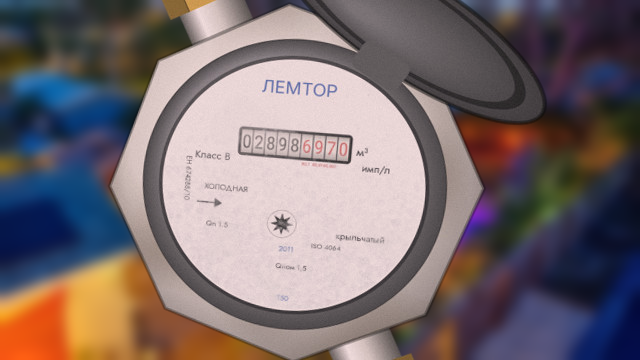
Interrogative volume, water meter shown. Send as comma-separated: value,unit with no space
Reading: 2898.6970,m³
